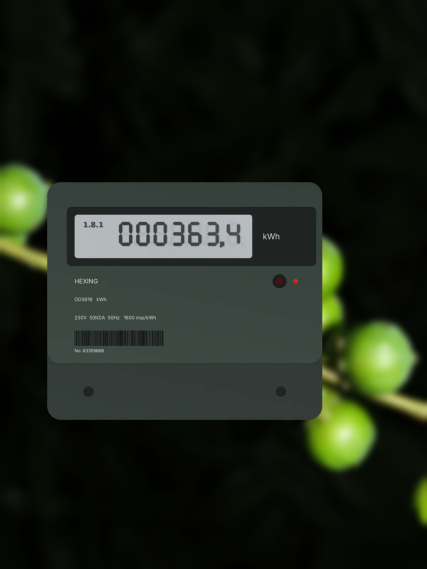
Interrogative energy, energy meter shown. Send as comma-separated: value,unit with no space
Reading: 363.4,kWh
